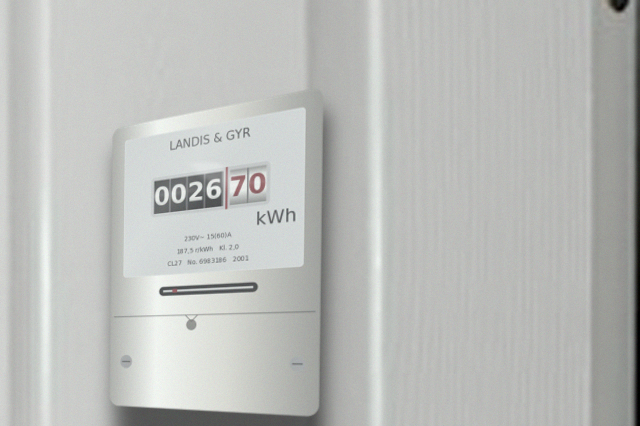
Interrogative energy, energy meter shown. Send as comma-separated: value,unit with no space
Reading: 26.70,kWh
